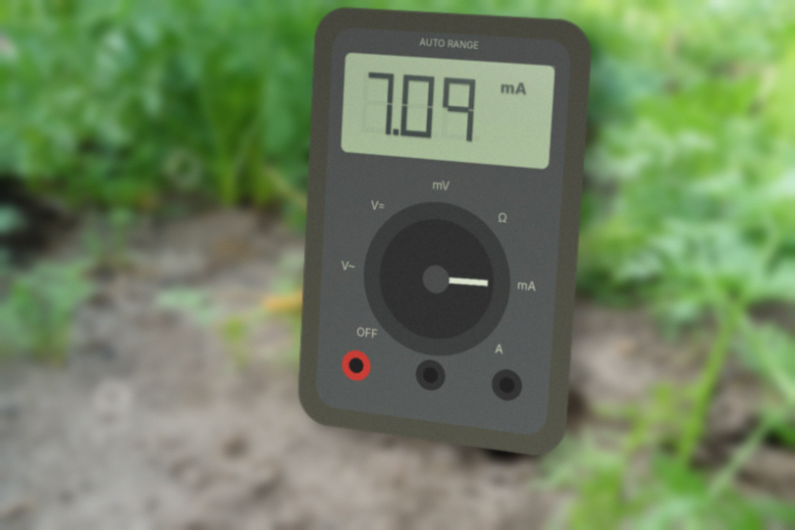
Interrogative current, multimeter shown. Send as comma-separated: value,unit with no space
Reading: 7.09,mA
